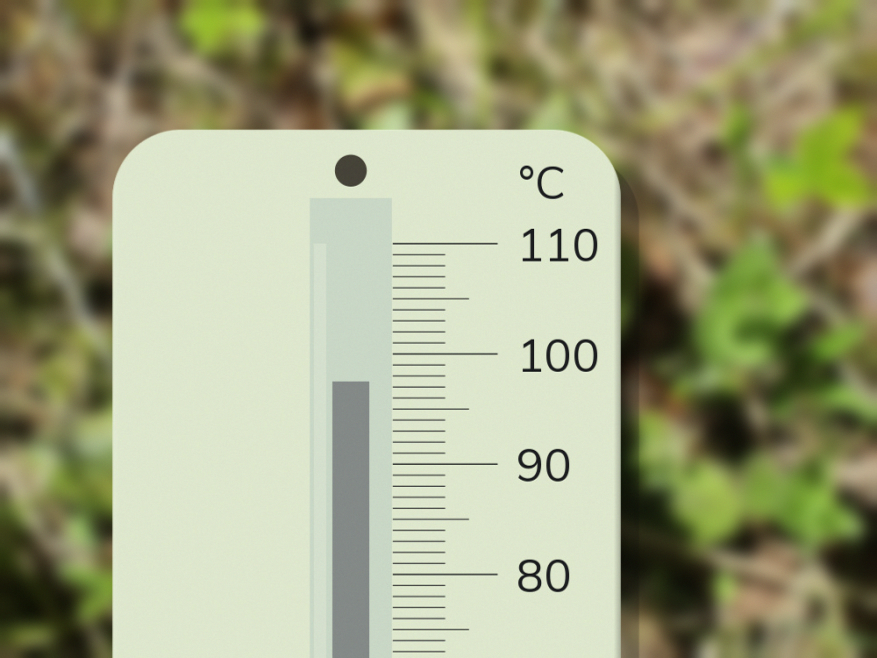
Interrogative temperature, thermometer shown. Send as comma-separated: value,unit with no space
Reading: 97.5,°C
